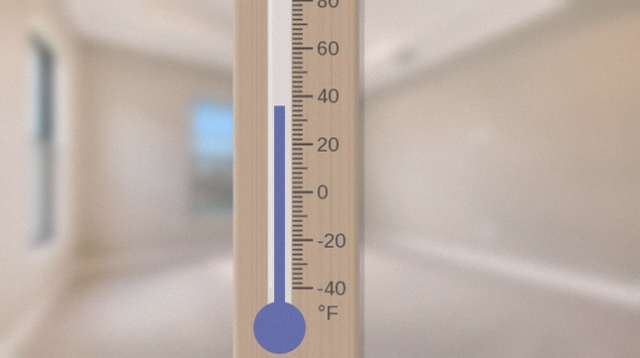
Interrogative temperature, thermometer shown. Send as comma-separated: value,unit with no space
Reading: 36,°F
